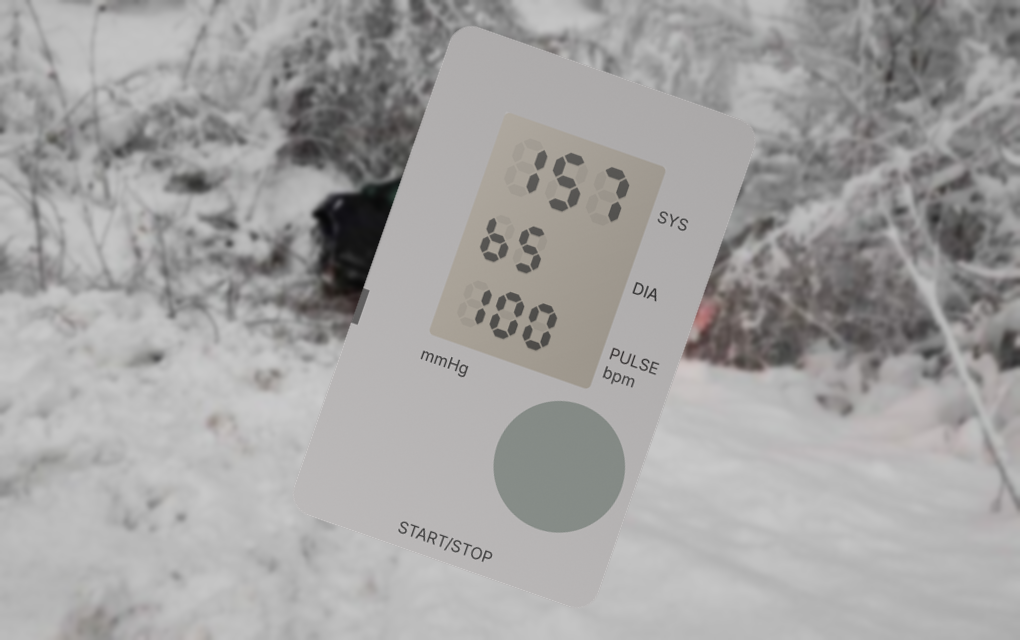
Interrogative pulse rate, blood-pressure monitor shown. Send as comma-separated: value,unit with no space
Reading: 100,bpm
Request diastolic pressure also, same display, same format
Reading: 65,mmHg
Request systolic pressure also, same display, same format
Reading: 157,mmHg
